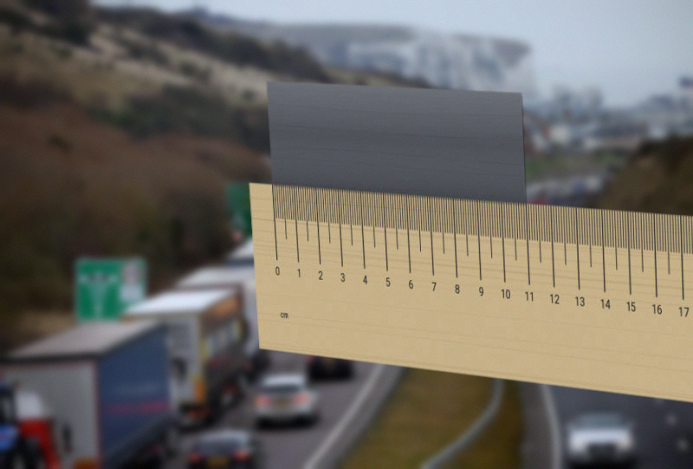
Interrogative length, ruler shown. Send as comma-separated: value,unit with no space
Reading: 11,cm
